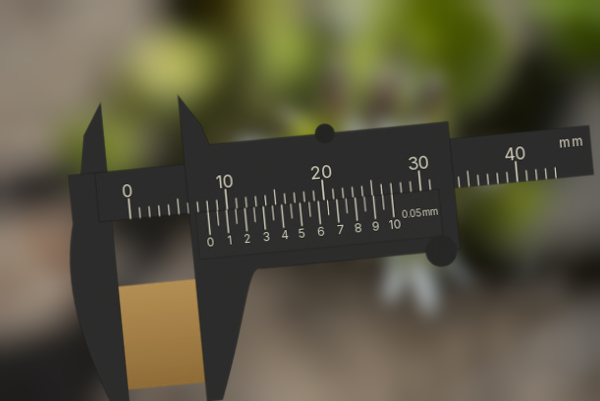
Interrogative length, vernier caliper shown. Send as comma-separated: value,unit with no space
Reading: 8.0,mm
